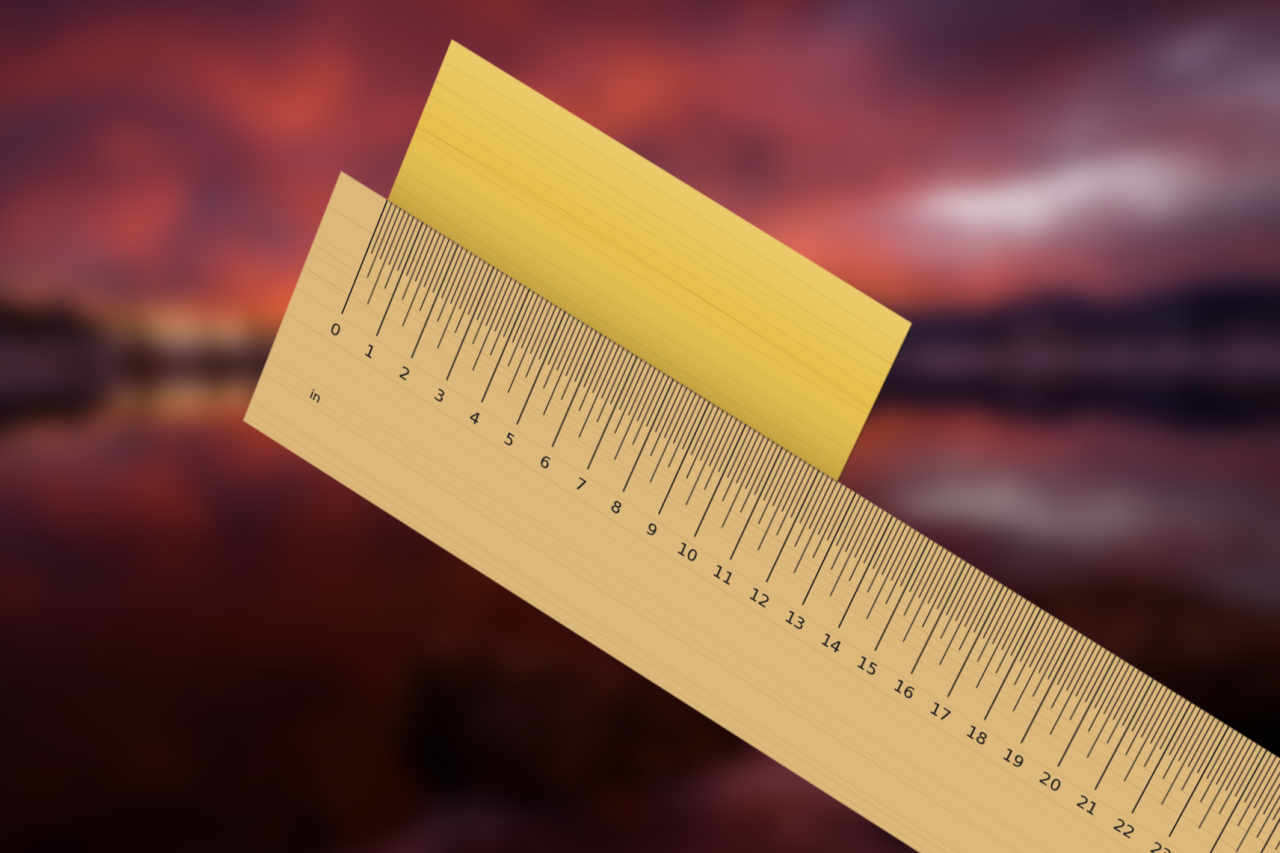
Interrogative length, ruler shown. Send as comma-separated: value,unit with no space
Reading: 12.5,in
